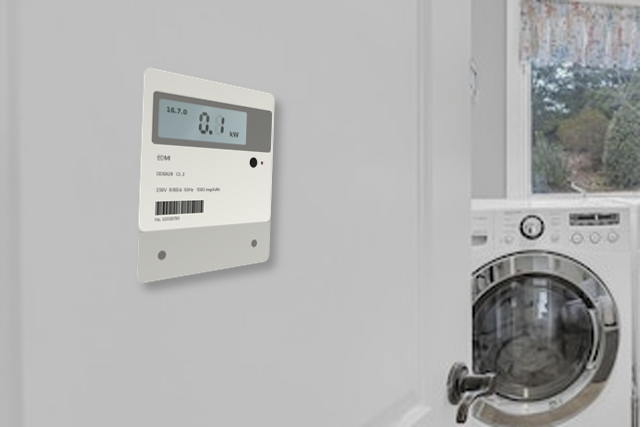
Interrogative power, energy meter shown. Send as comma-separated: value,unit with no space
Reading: 0.1,kW
